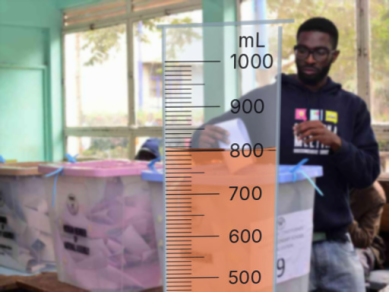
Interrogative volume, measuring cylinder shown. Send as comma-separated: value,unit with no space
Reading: 800,mL
